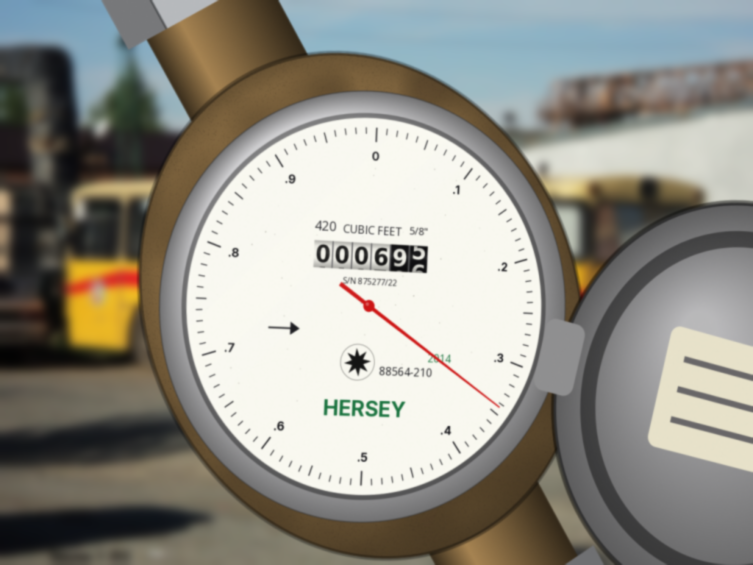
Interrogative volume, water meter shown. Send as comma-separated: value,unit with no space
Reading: 695.34,ft³
